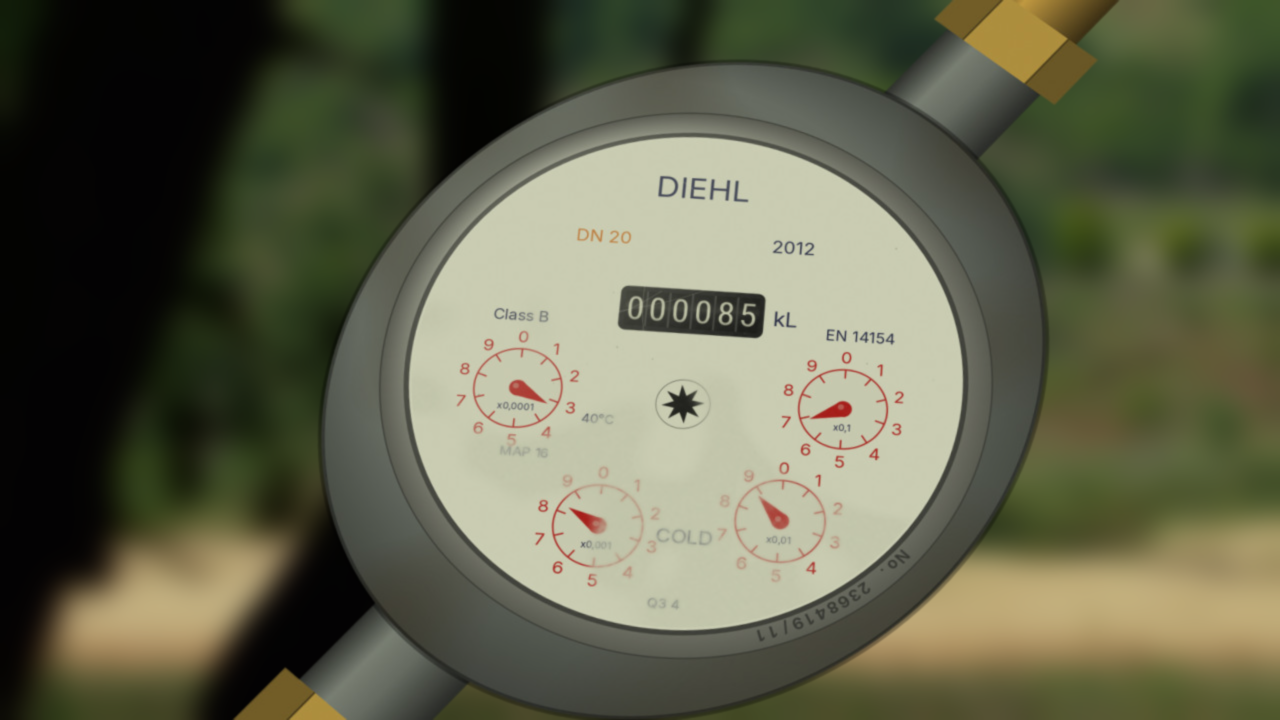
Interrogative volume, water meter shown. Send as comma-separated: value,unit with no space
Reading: 85.6883,kL
